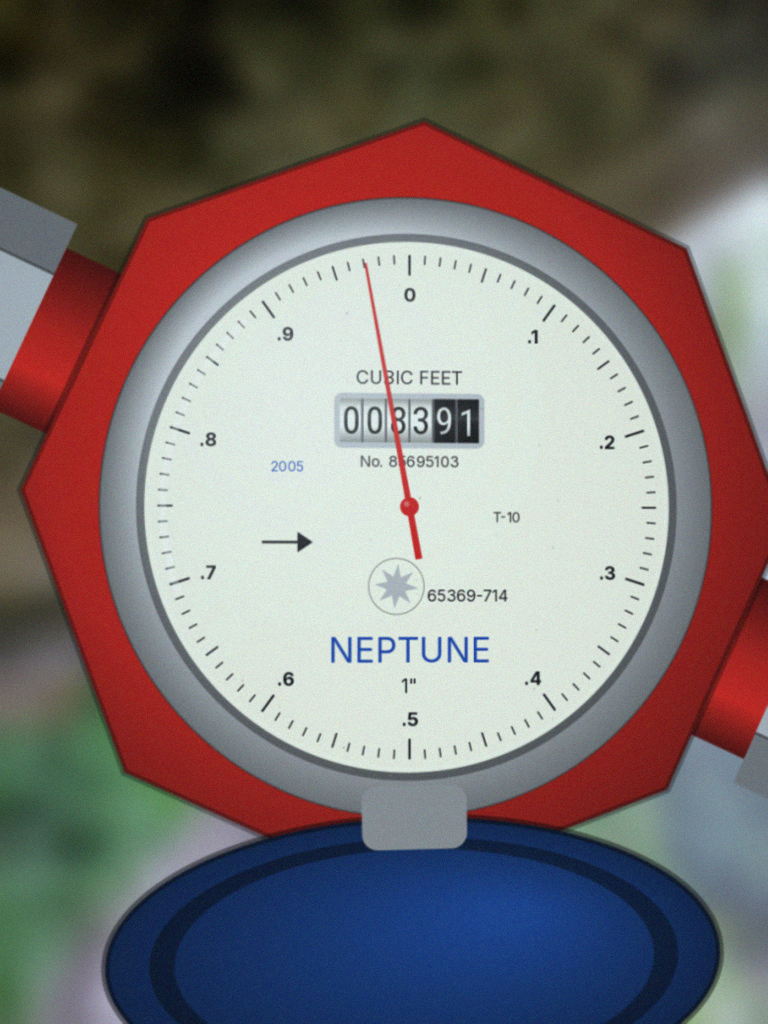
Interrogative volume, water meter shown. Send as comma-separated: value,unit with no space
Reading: 8390.97,ft³
